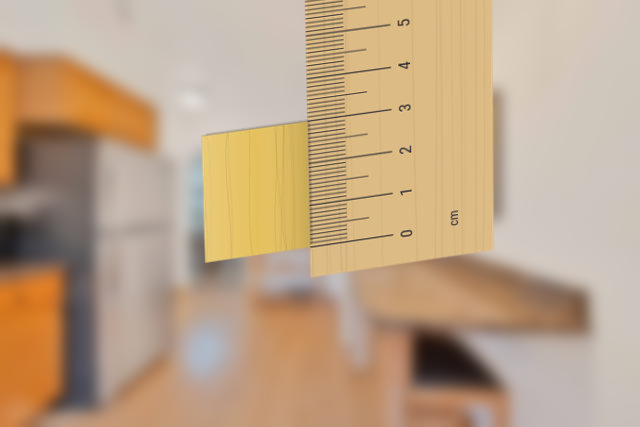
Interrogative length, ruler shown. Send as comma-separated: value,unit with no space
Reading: 3,cm
